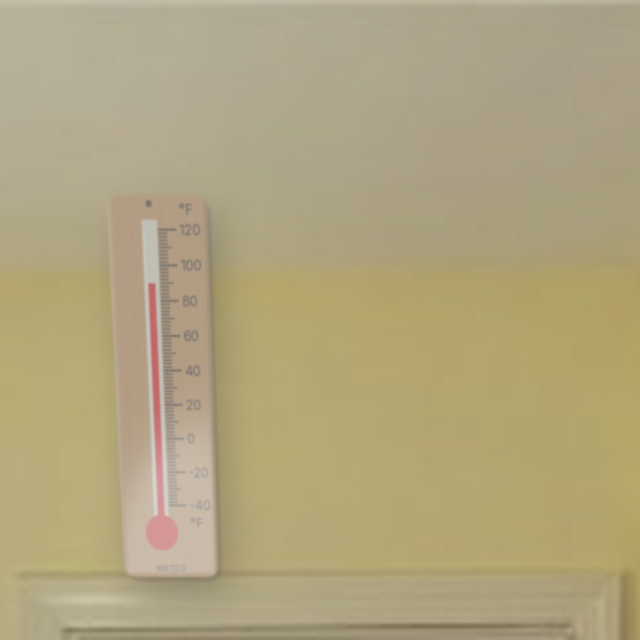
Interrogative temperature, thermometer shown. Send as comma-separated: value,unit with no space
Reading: 90,°F
